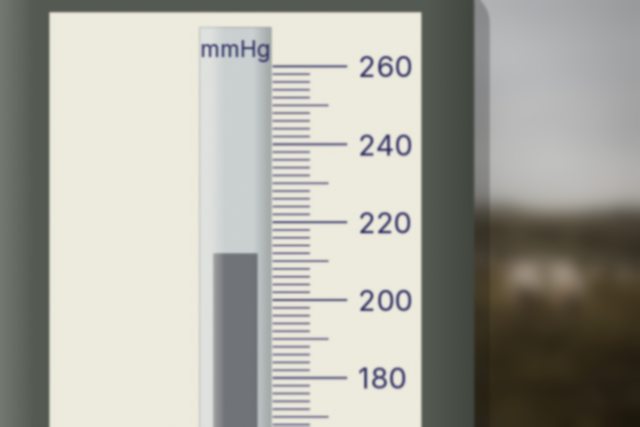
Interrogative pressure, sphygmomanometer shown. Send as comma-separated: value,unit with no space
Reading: 212,mmHg
